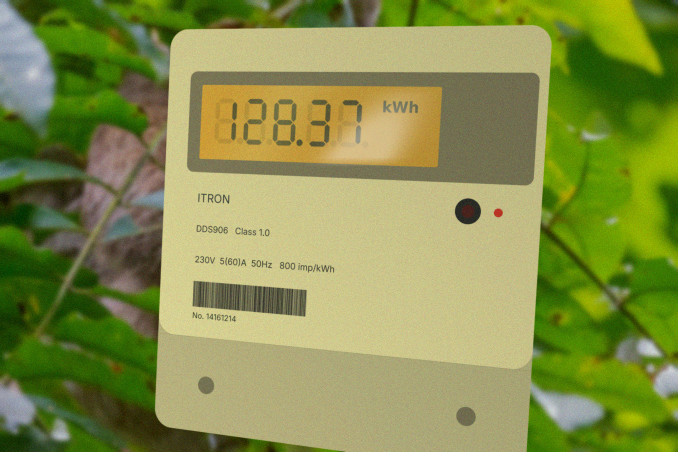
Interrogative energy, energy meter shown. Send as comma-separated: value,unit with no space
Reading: 128.37,kWh
